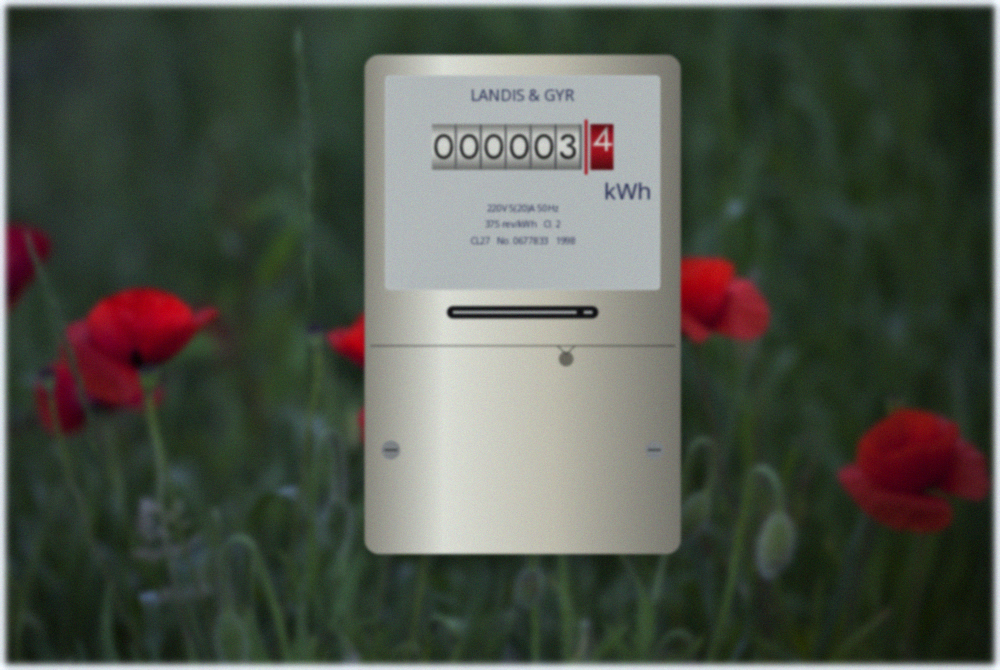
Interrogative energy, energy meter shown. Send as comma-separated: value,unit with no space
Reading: 3.4,kWh
